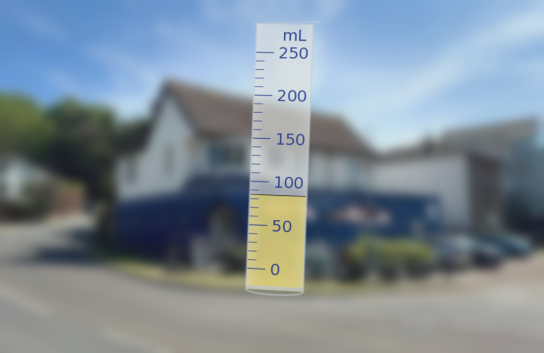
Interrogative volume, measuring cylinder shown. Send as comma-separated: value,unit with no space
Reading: 85,mL
